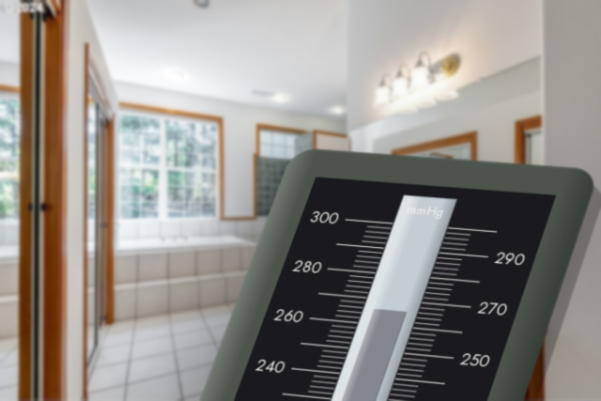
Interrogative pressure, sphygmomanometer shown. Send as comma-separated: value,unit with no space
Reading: 266,mmHg
